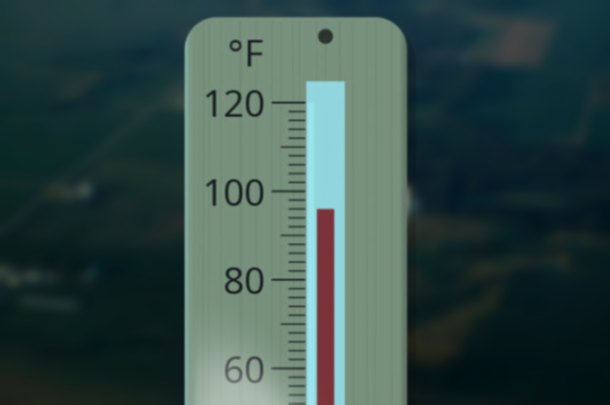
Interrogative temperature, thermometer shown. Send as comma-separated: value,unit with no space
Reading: 96,°F
